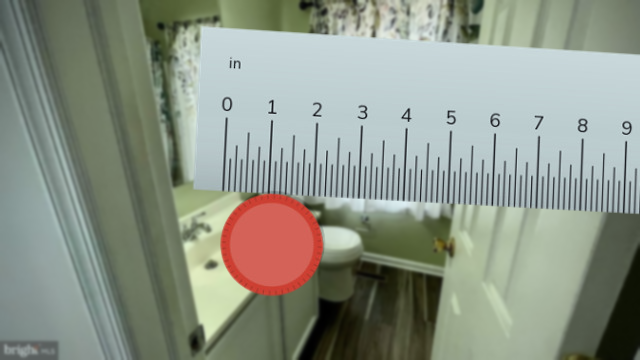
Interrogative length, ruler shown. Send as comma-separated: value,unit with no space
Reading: 2.25,in
